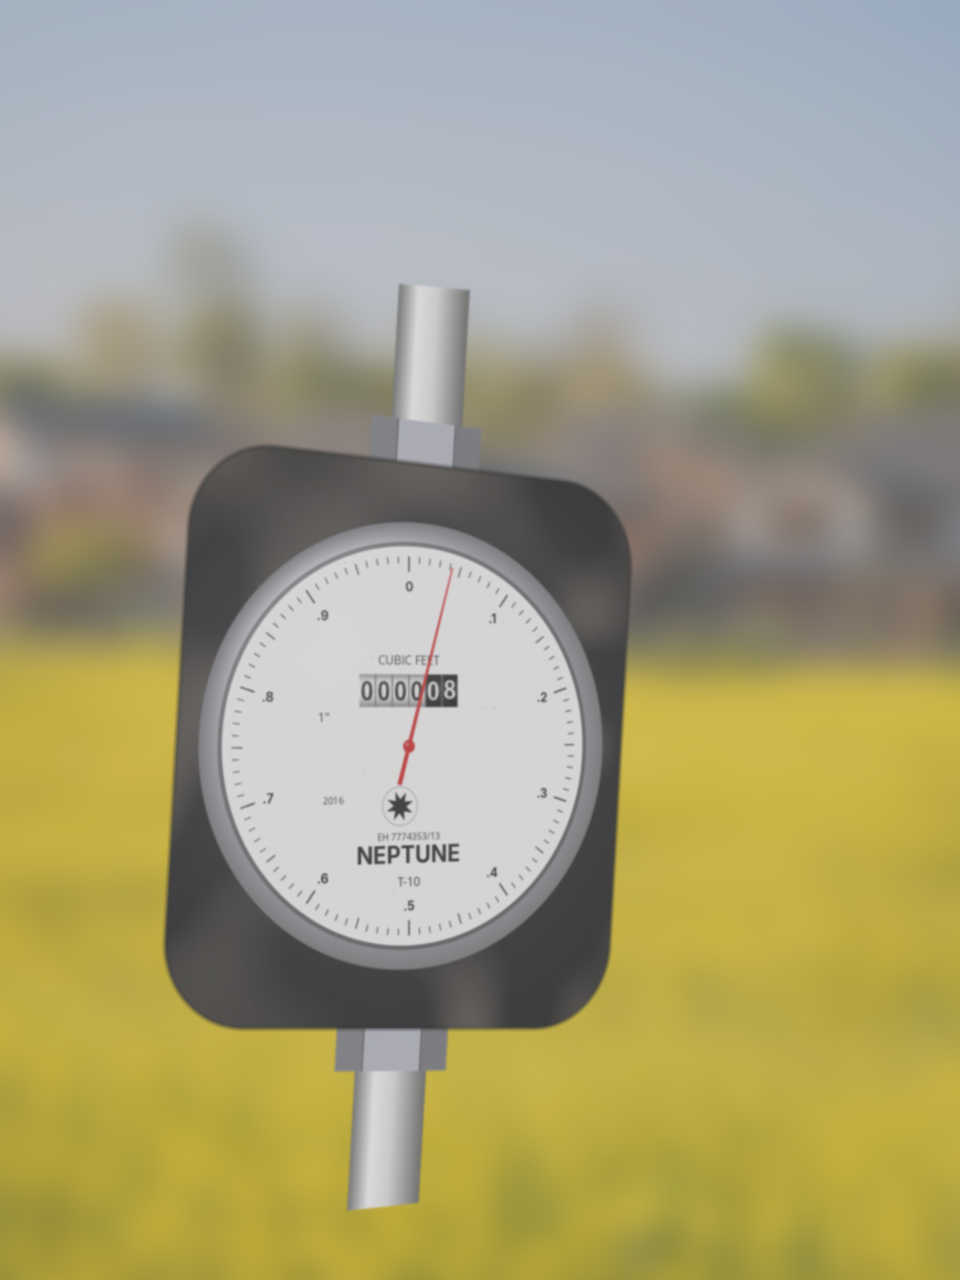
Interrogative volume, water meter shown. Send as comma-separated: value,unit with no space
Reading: 8.04,ft³
